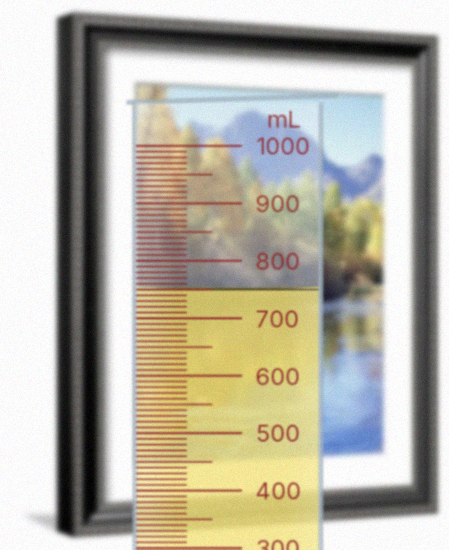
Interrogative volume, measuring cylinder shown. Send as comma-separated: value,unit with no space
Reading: 750,mL
